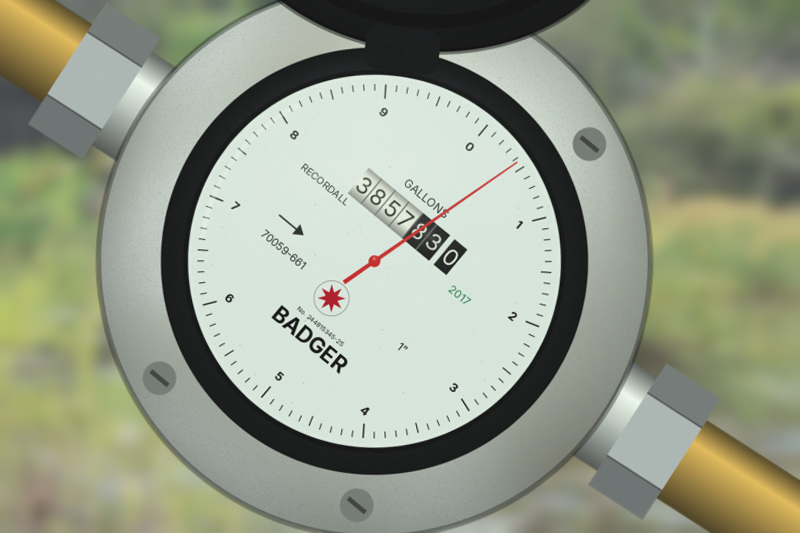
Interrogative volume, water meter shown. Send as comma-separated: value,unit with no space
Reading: 3857830.4,gal
